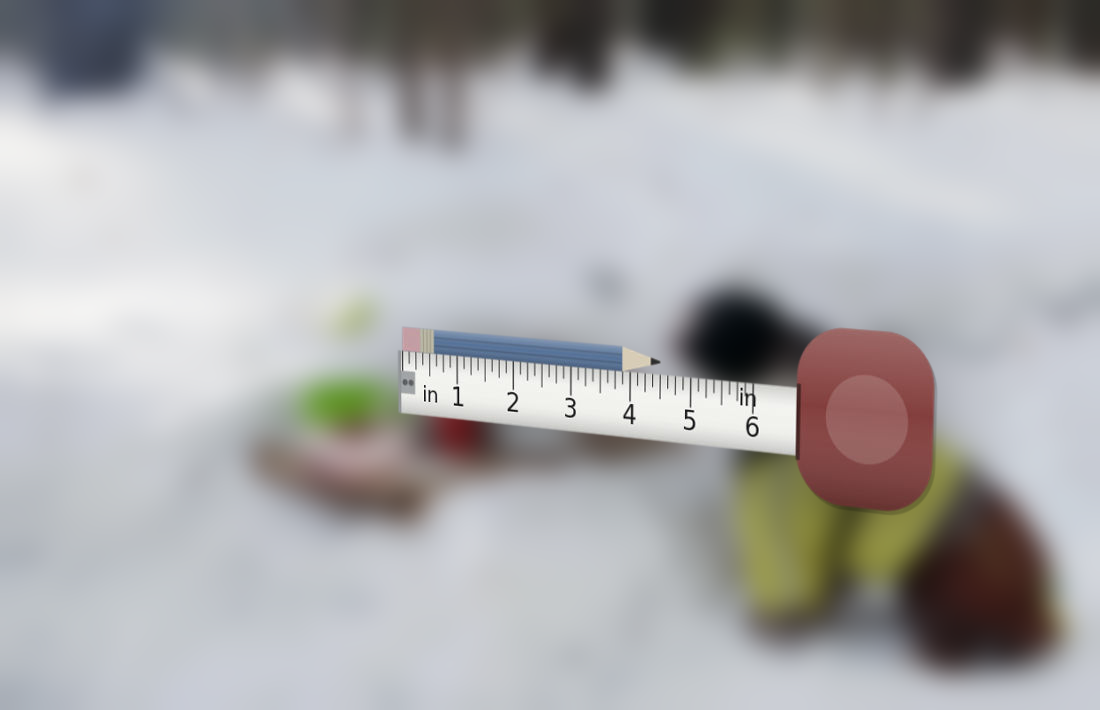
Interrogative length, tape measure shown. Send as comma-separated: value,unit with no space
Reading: 4.5,in
